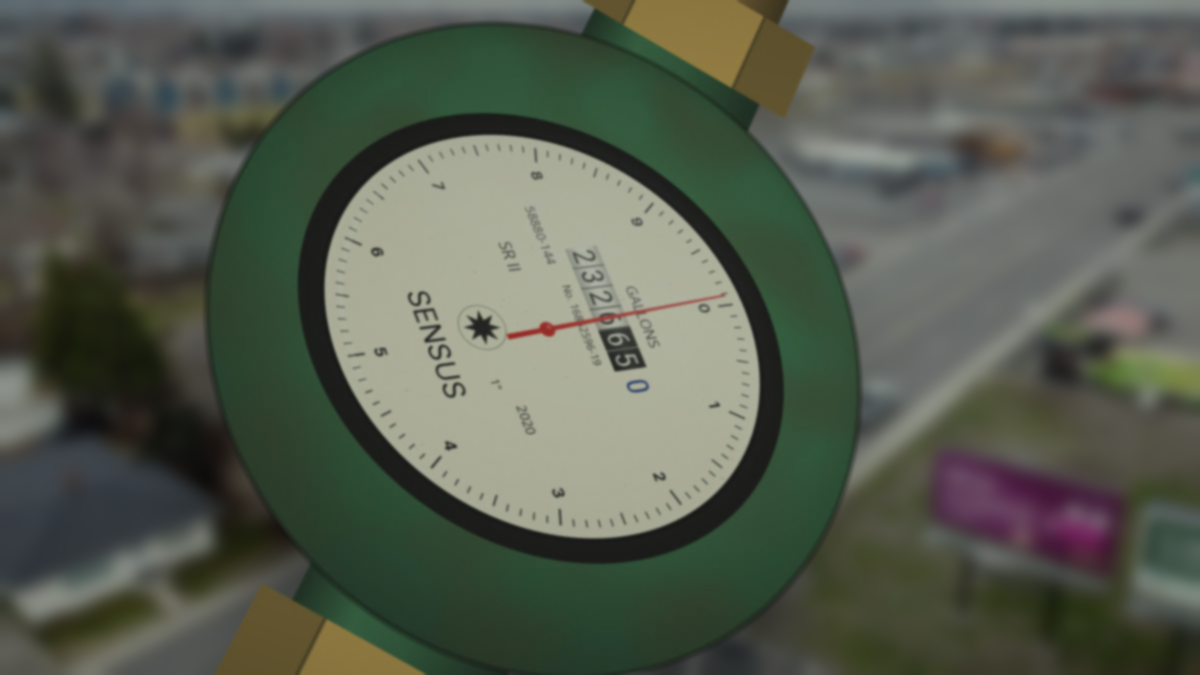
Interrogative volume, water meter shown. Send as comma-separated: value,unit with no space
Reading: 2326649.9,gal
